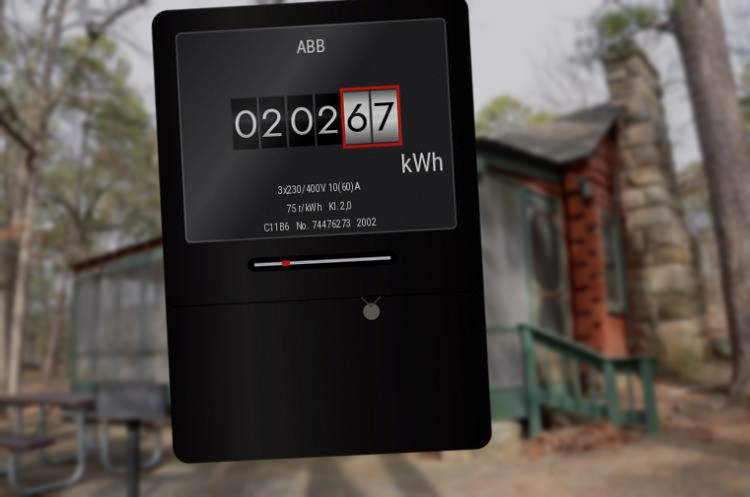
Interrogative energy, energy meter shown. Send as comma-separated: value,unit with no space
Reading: 202.67,kWh
